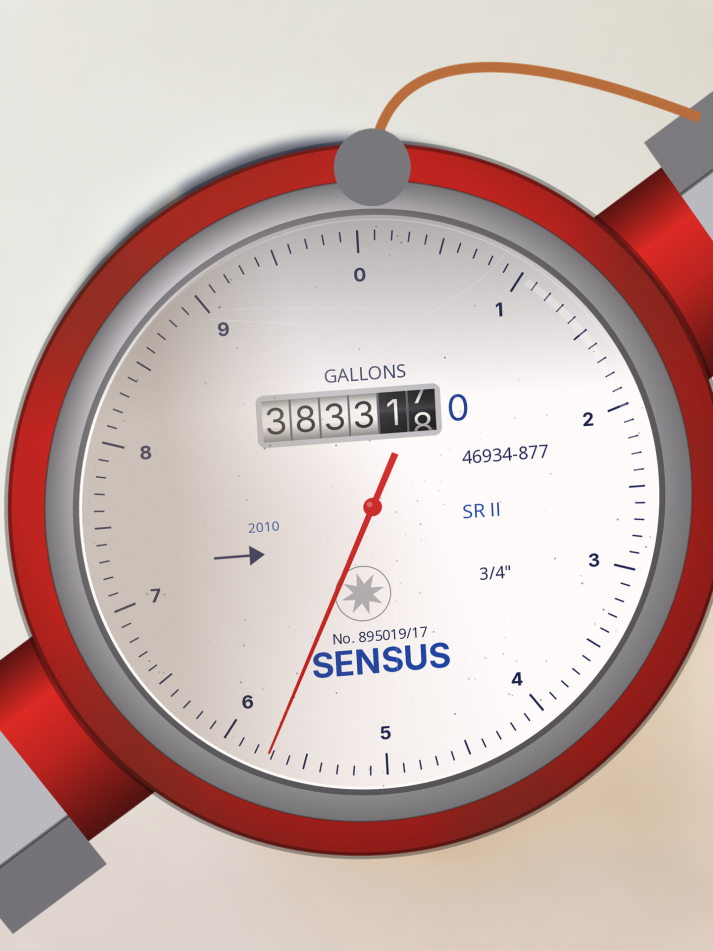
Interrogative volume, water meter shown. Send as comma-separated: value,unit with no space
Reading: 3833175.7,gal
